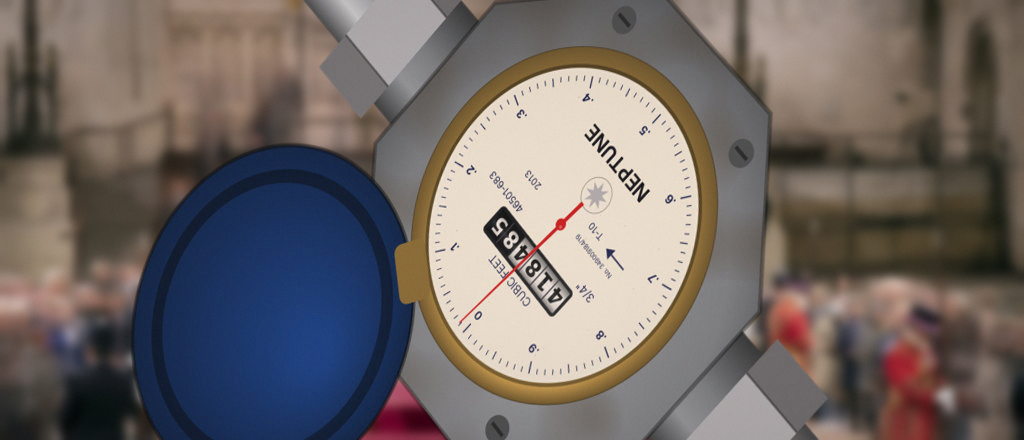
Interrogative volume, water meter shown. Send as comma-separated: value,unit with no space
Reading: 418485.01,ft³
